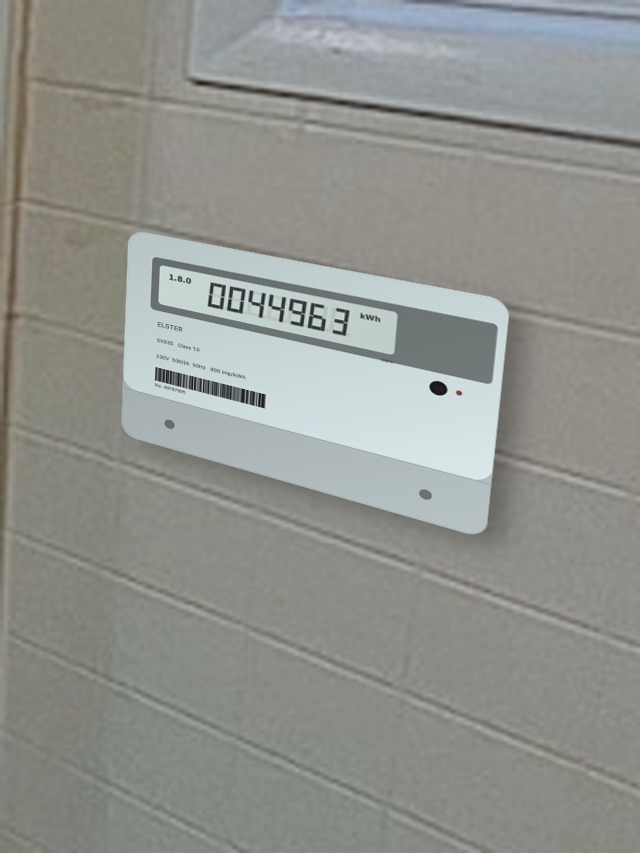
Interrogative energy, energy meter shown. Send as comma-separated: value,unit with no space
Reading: 44963,kWh
